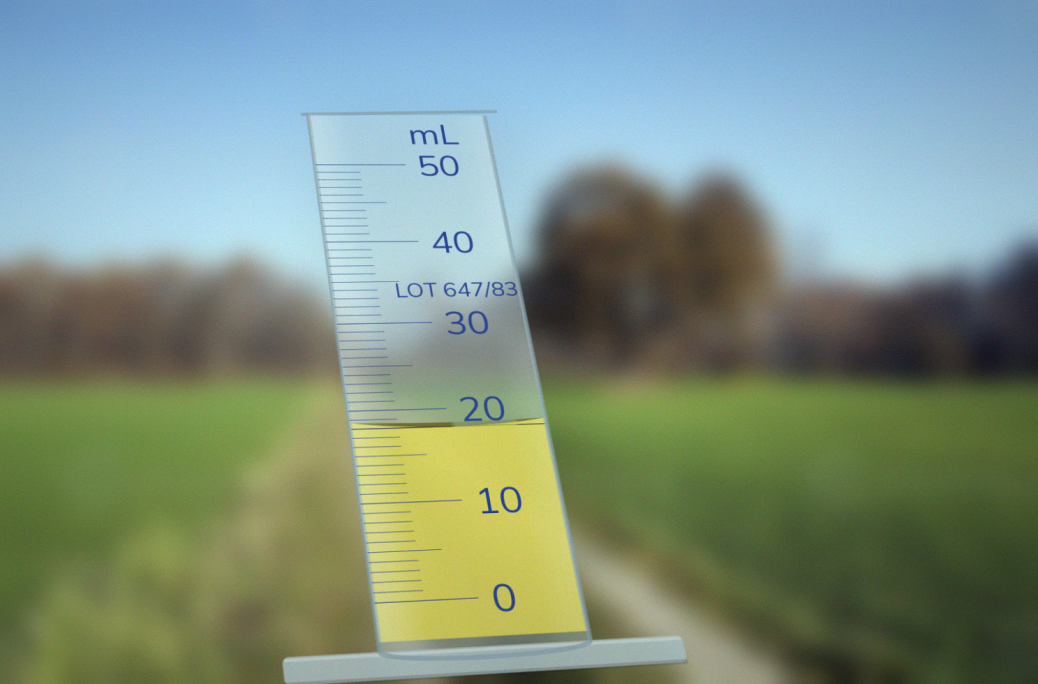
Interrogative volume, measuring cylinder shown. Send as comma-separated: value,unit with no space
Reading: 18,mL
